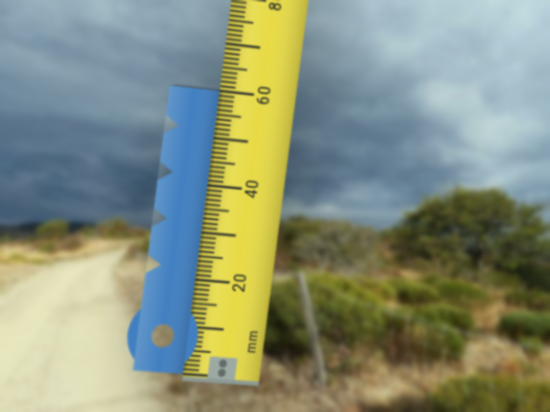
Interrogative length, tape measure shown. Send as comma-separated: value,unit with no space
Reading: 60,mm
